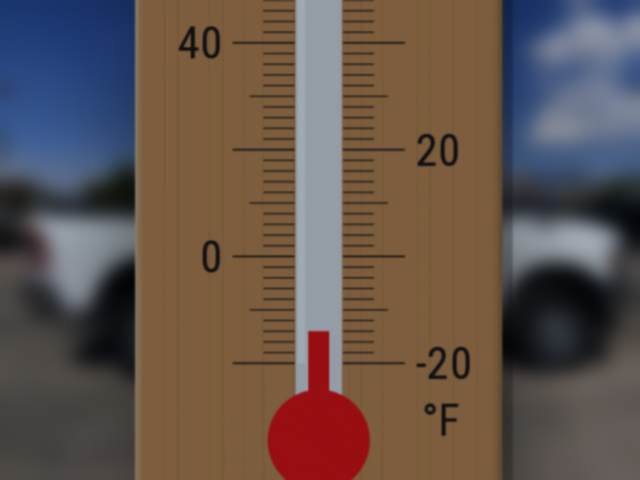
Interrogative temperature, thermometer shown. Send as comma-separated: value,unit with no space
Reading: -14,°F
